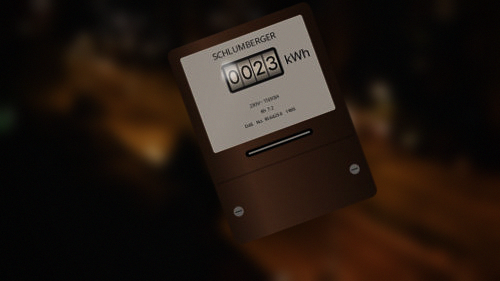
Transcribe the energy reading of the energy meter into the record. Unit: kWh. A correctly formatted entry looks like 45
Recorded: 23
